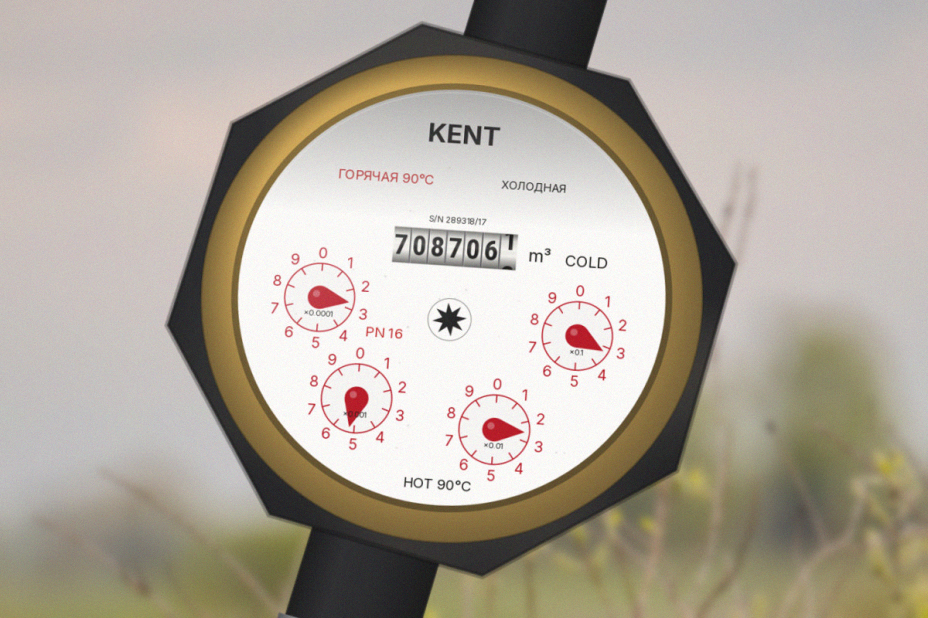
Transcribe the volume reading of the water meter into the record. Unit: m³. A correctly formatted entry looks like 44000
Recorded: 7087061.3252
